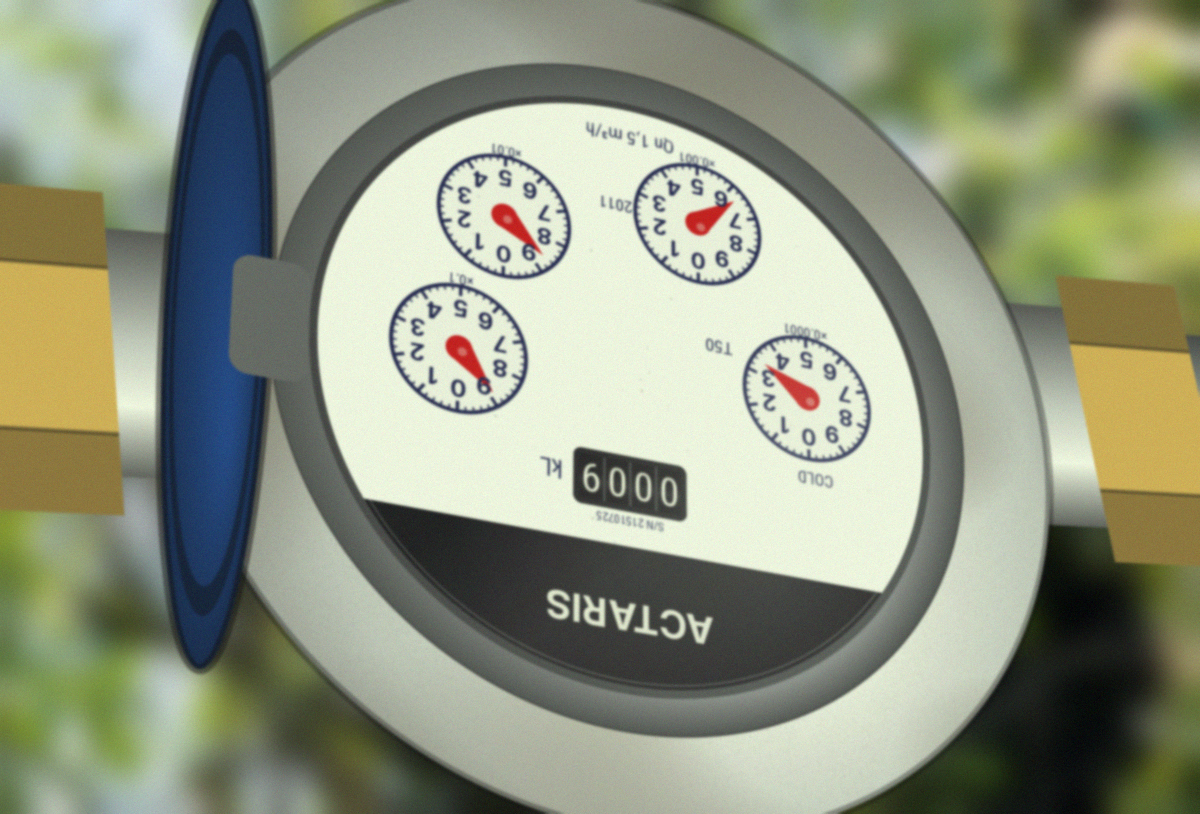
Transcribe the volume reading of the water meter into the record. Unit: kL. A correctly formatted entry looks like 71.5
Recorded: 9.8863
